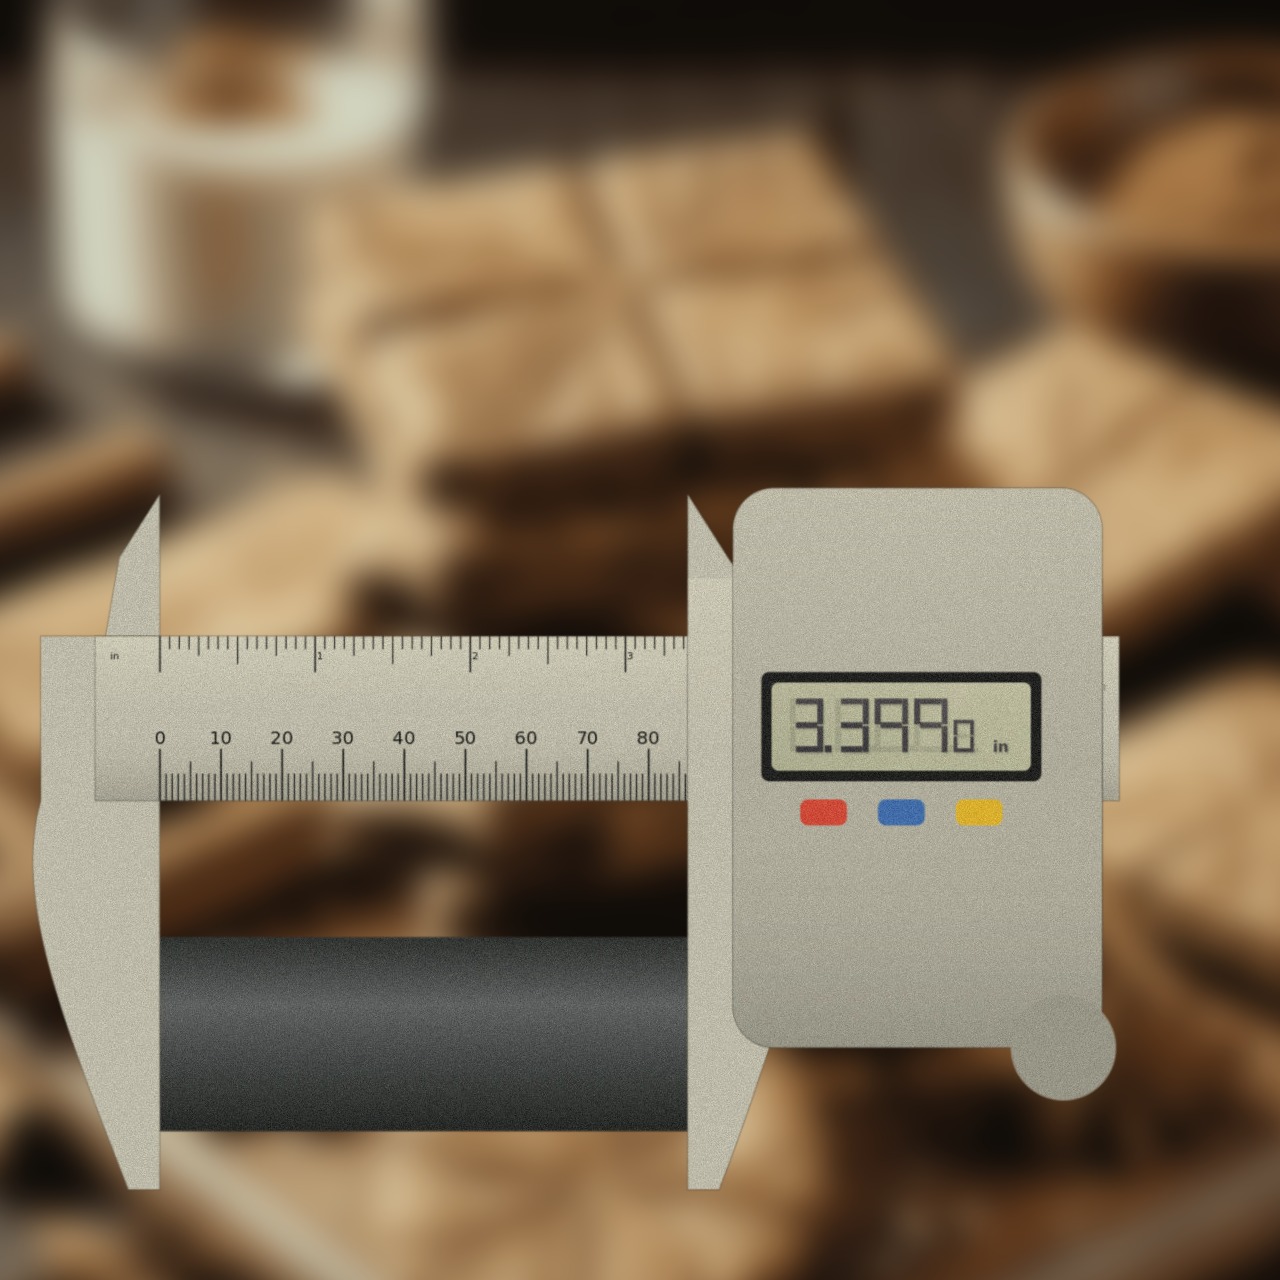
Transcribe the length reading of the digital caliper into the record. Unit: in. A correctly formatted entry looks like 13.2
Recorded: 3.3990
